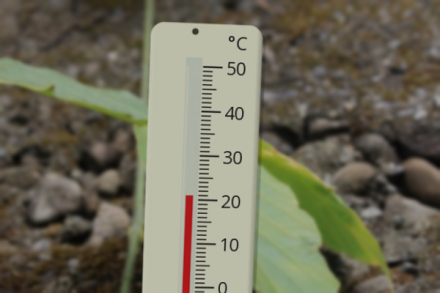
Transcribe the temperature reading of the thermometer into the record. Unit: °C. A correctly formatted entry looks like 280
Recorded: 21
